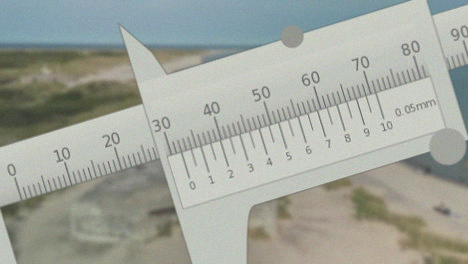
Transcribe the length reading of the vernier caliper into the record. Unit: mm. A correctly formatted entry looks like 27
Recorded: 32.0
